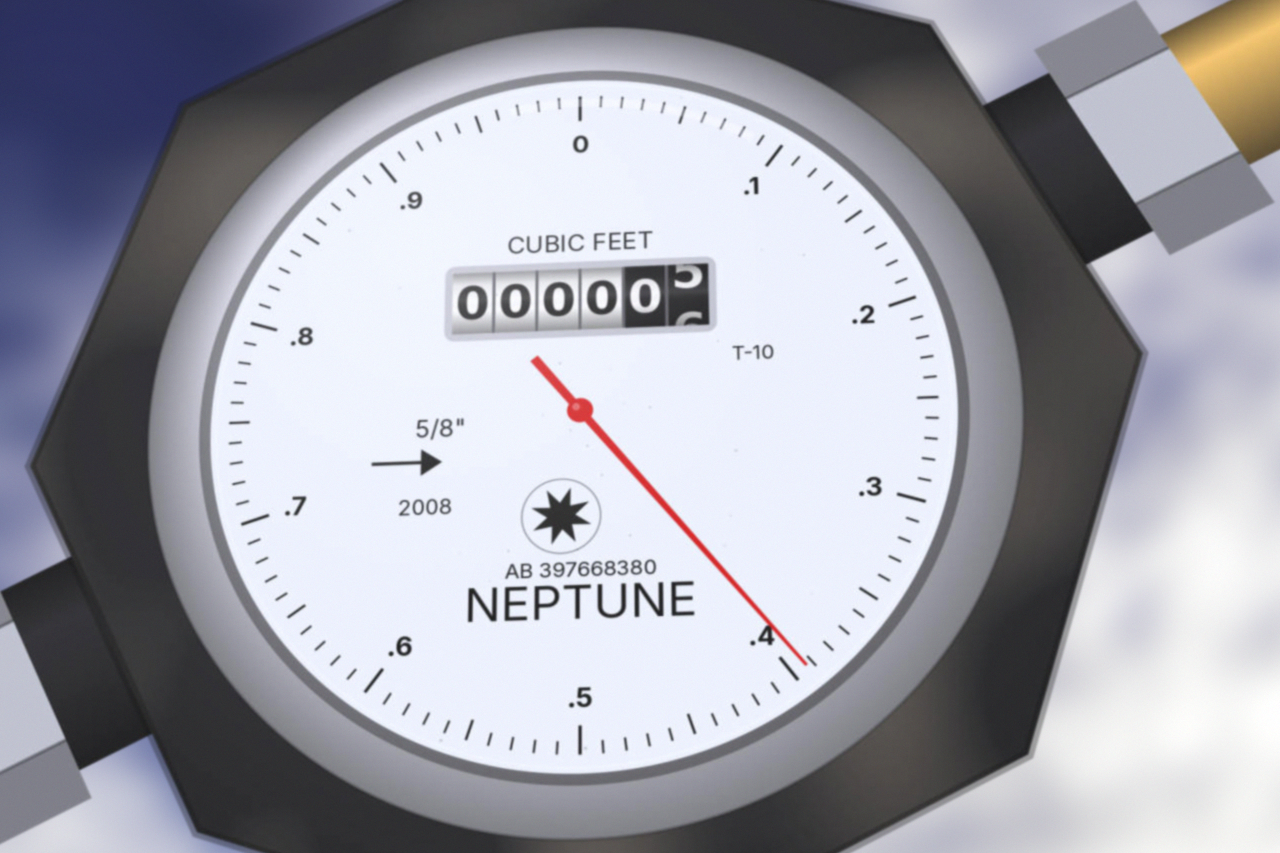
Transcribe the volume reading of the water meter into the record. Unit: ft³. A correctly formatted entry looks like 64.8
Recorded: 5.39
